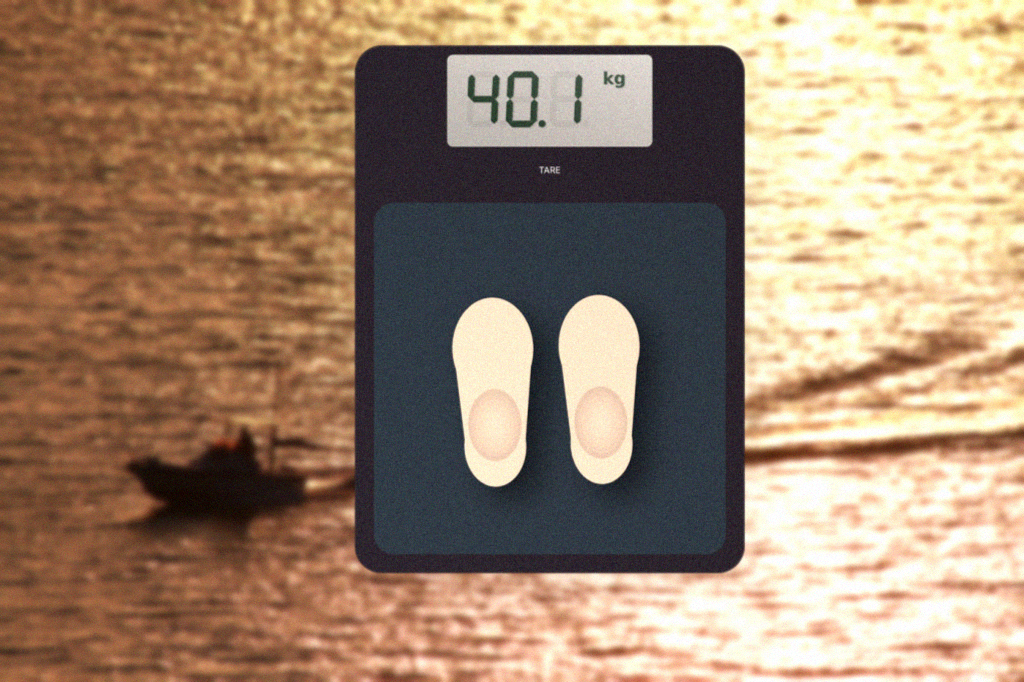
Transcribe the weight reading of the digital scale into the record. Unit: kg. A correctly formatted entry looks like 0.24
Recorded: 40.1
